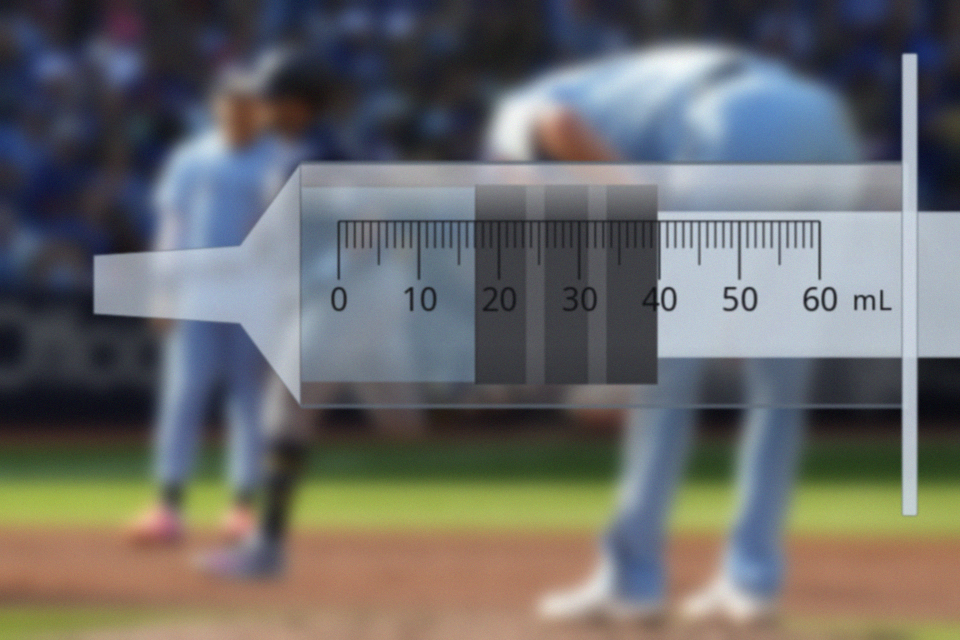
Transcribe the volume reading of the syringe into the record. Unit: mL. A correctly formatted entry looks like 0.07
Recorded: 17
